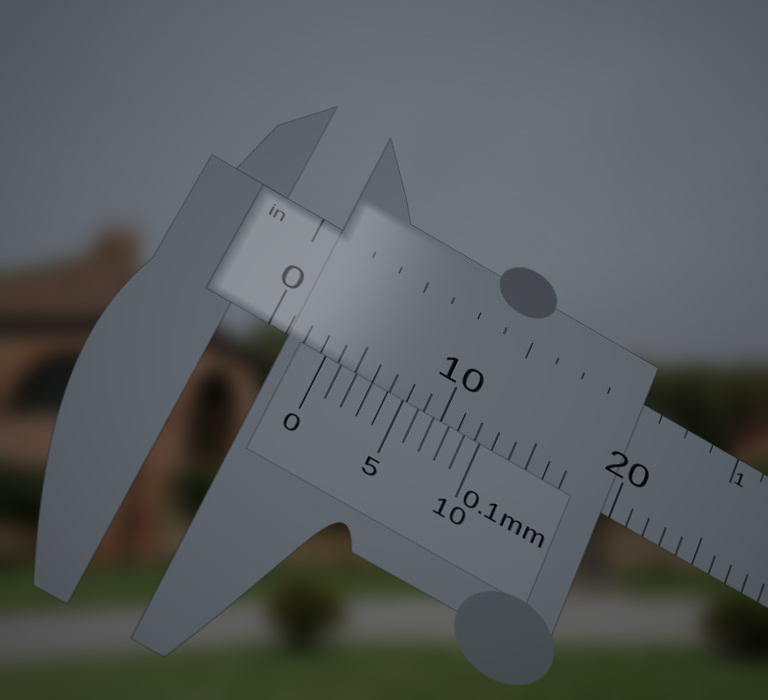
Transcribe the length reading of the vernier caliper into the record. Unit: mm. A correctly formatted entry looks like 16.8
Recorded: 3.3
